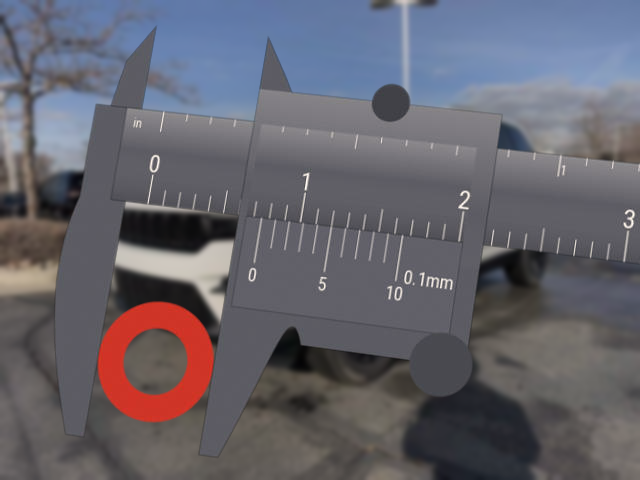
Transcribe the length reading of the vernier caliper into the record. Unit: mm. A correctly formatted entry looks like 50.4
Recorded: 7.5
